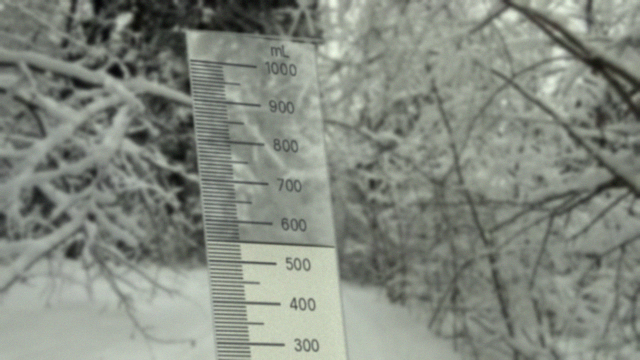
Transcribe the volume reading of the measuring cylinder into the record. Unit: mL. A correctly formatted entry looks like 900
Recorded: 550
